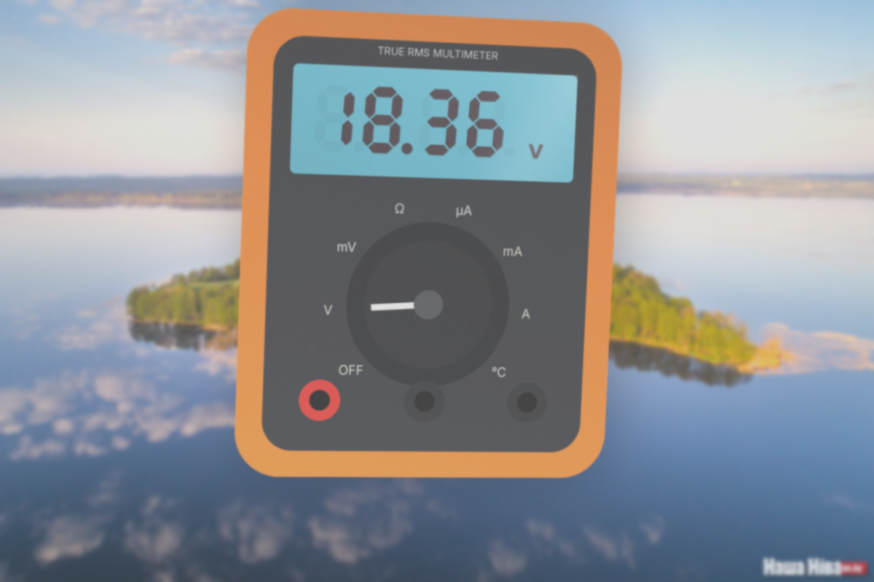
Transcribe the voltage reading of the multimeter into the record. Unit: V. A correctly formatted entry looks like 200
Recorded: 18.36
